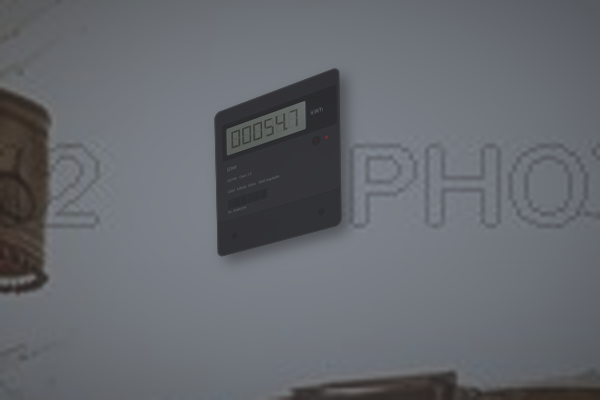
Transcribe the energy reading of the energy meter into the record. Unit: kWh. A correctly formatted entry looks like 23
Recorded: 54.7
